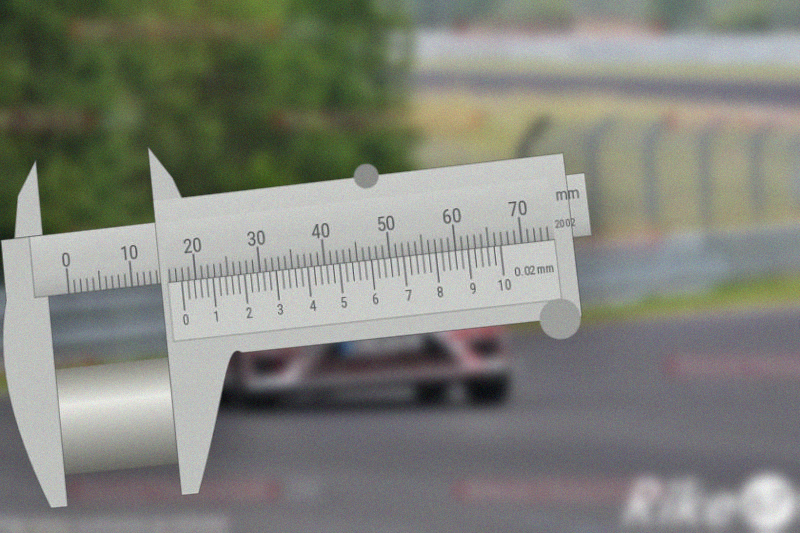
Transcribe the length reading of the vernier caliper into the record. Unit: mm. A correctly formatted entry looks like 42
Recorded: 17.8
